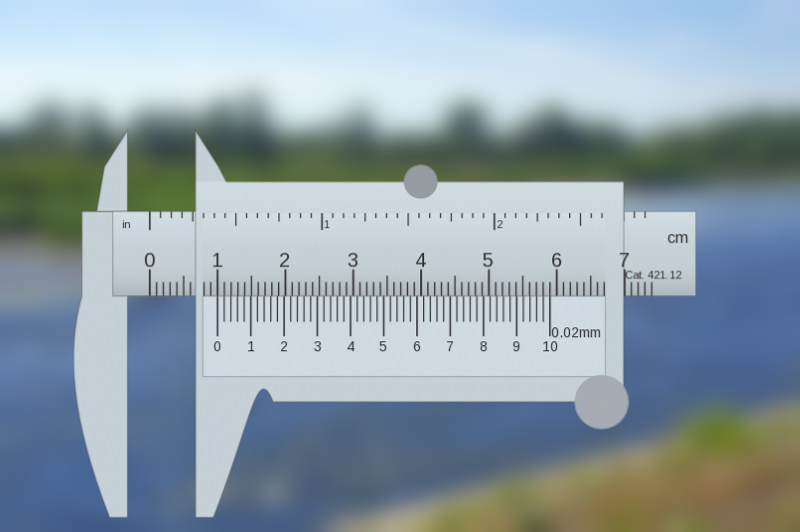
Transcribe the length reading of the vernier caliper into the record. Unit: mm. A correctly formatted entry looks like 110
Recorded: 10.0
